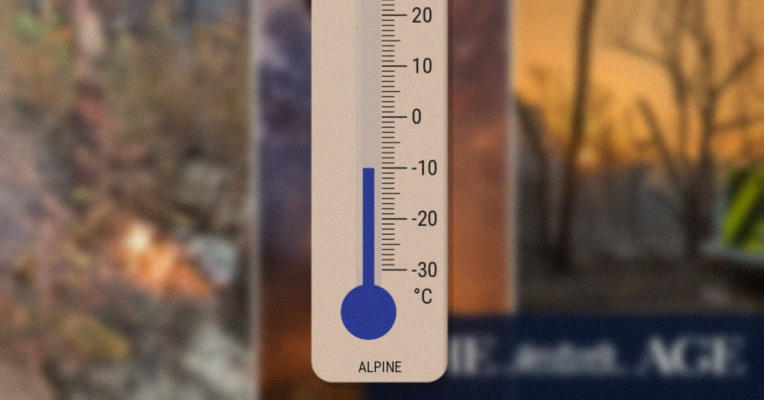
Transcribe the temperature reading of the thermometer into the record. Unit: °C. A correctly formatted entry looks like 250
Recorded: -10
